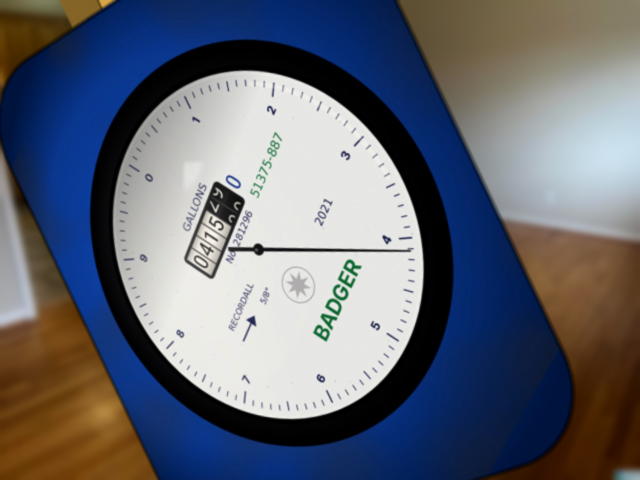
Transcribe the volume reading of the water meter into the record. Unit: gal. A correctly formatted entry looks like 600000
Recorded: 415294.1
